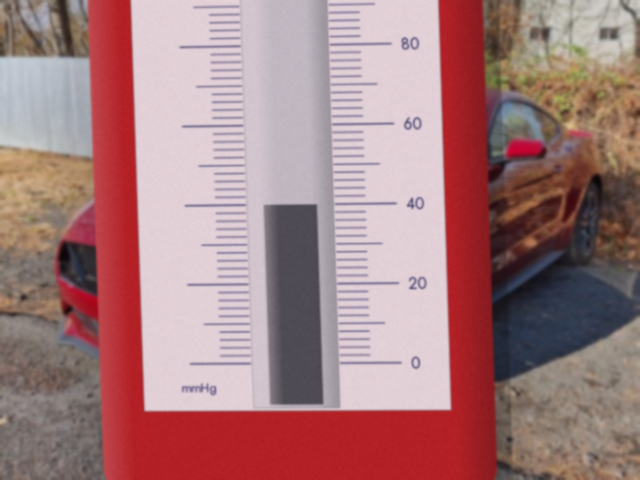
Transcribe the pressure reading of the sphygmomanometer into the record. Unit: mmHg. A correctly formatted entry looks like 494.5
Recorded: 40
